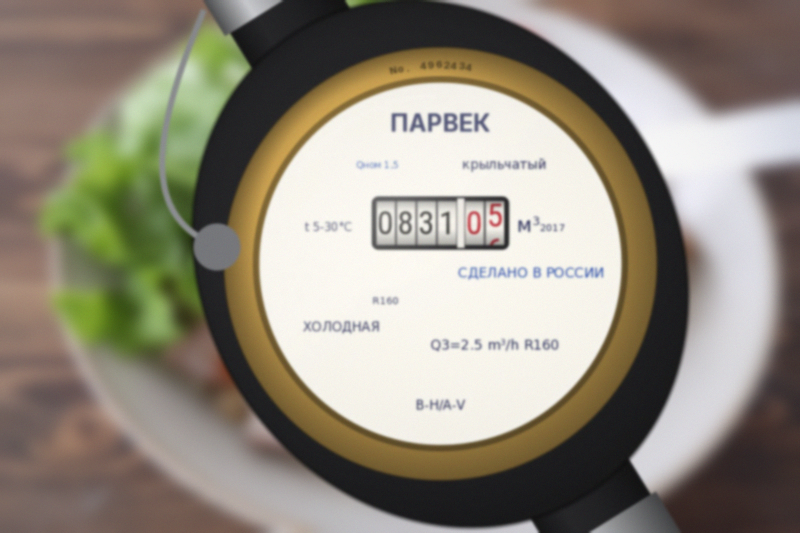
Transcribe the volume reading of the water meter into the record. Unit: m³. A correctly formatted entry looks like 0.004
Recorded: 831.05
